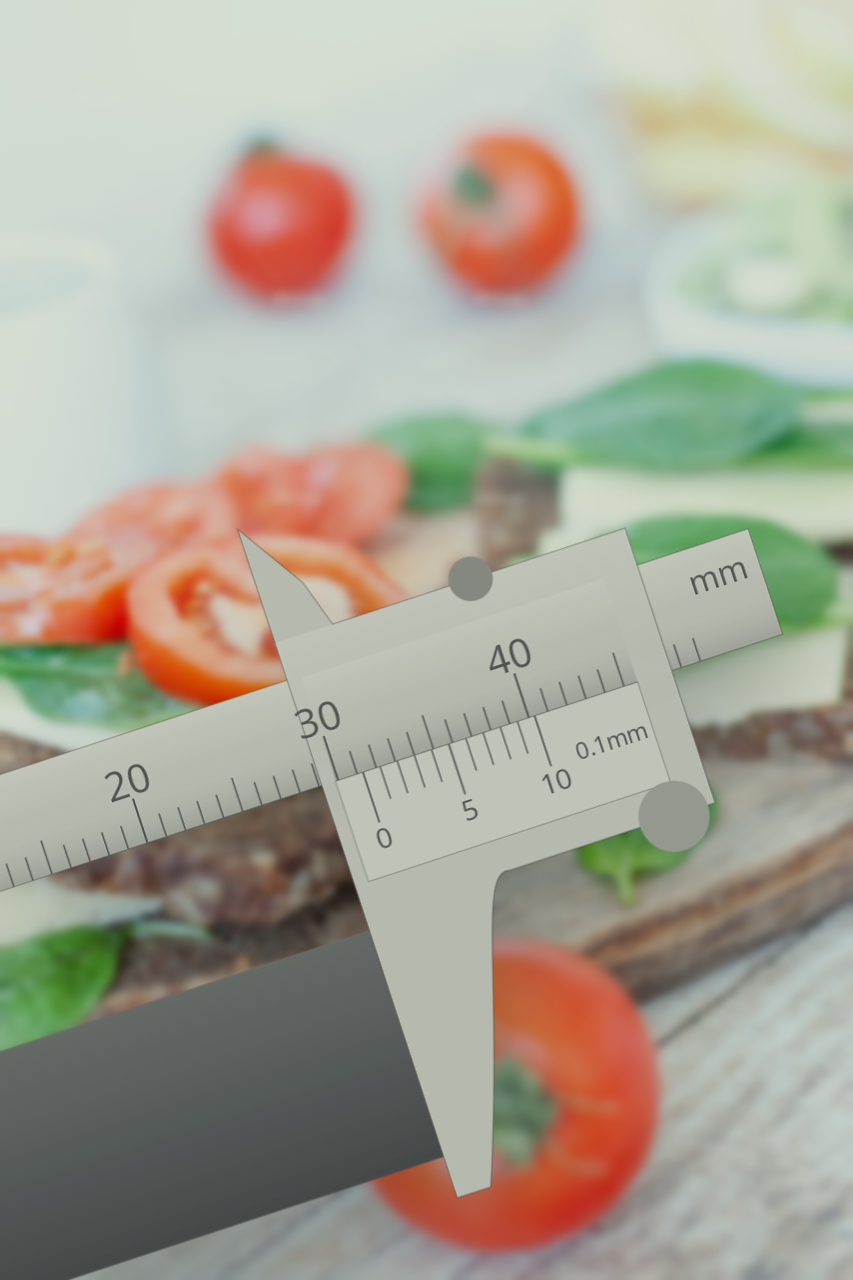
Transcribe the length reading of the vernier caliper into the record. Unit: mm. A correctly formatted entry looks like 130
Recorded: 31.3
